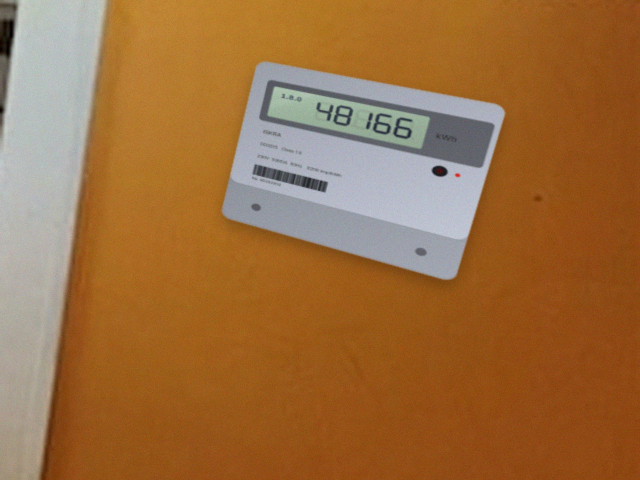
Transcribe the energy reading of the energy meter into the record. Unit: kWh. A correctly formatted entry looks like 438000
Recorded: 48166
